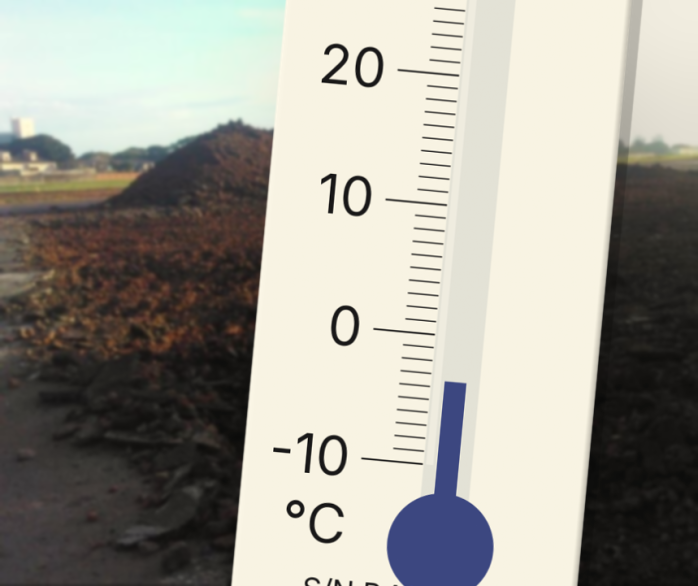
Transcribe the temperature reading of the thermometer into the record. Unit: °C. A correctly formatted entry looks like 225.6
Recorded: -3.5
